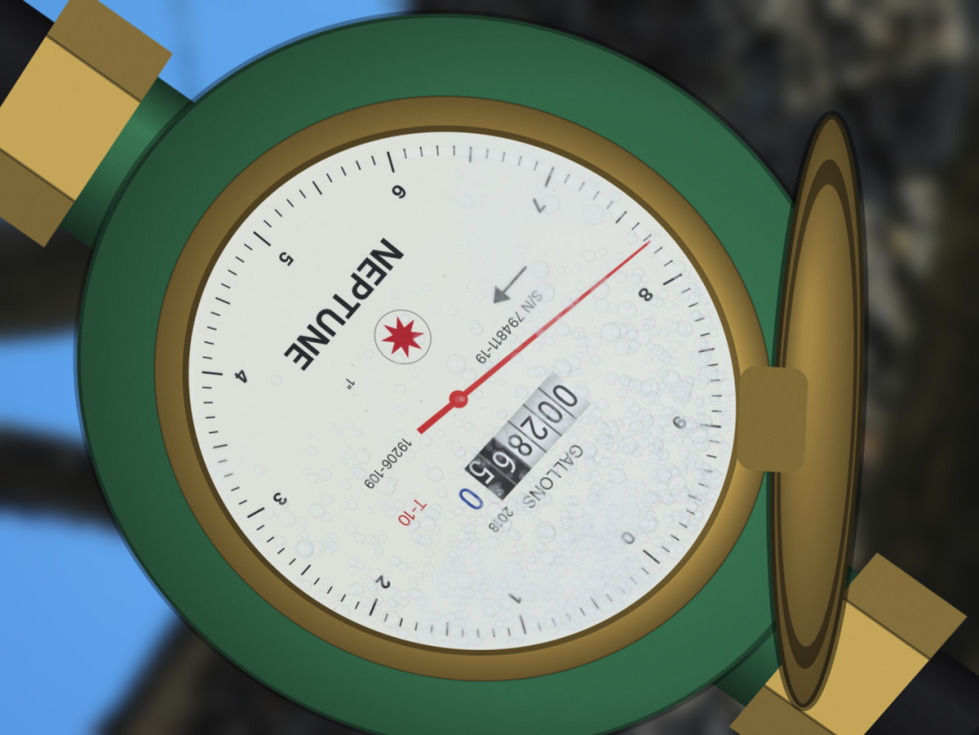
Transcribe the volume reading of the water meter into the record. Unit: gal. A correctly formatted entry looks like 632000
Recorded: 28647.7
